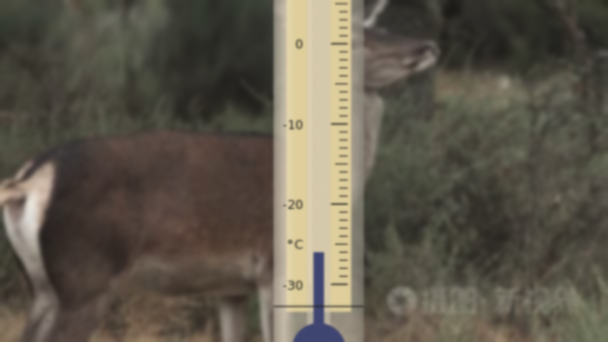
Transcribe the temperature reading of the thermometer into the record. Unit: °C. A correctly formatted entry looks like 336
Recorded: -26
